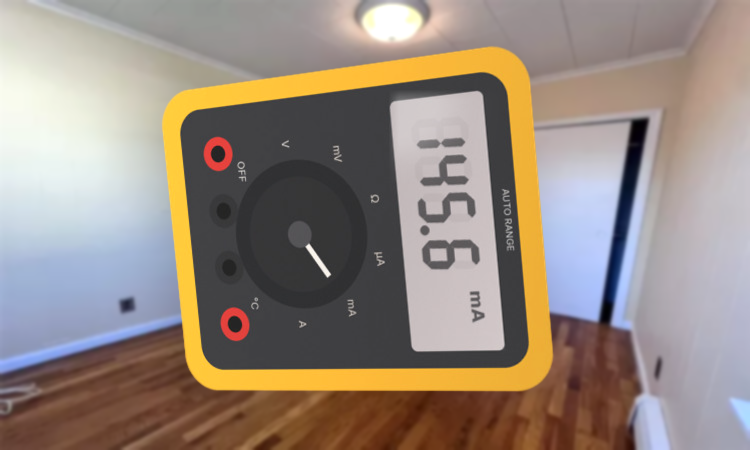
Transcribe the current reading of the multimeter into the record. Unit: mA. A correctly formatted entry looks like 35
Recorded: 145.6
